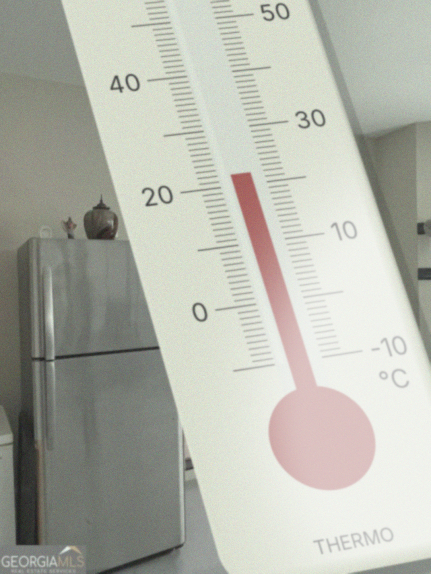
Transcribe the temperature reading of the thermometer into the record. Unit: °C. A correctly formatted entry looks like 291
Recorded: 22
